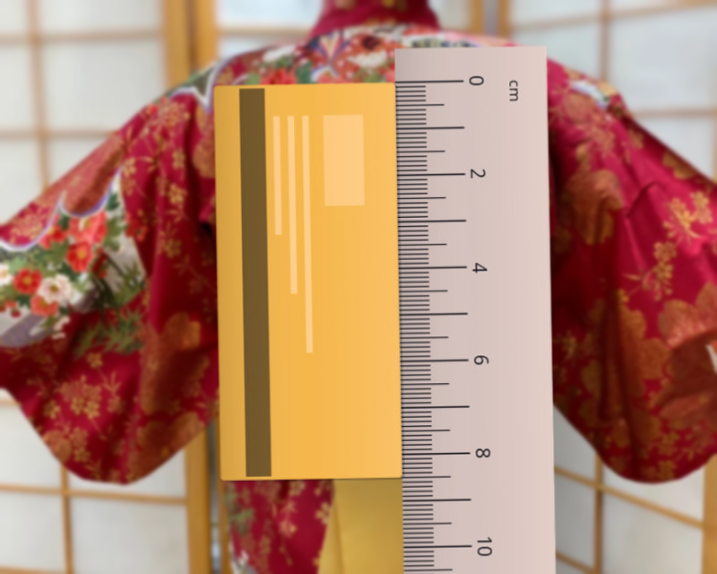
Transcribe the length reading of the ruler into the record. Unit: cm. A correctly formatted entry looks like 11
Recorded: 8.5
